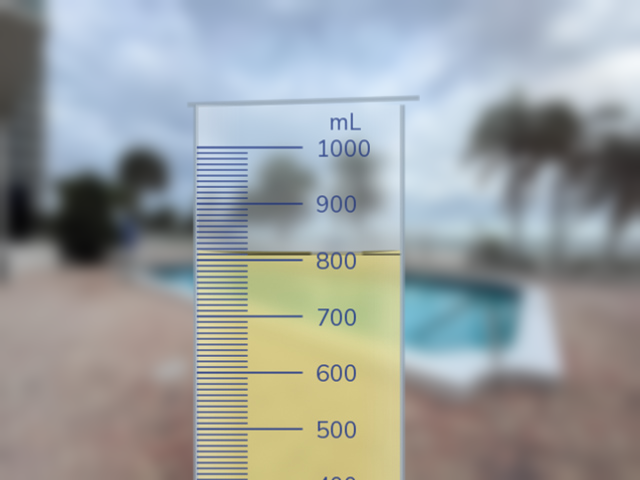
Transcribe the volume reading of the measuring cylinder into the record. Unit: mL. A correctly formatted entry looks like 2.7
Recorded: 810
